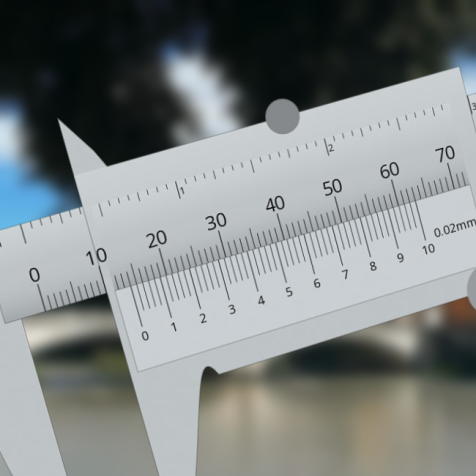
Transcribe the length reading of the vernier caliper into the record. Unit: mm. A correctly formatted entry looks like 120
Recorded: 14.0
